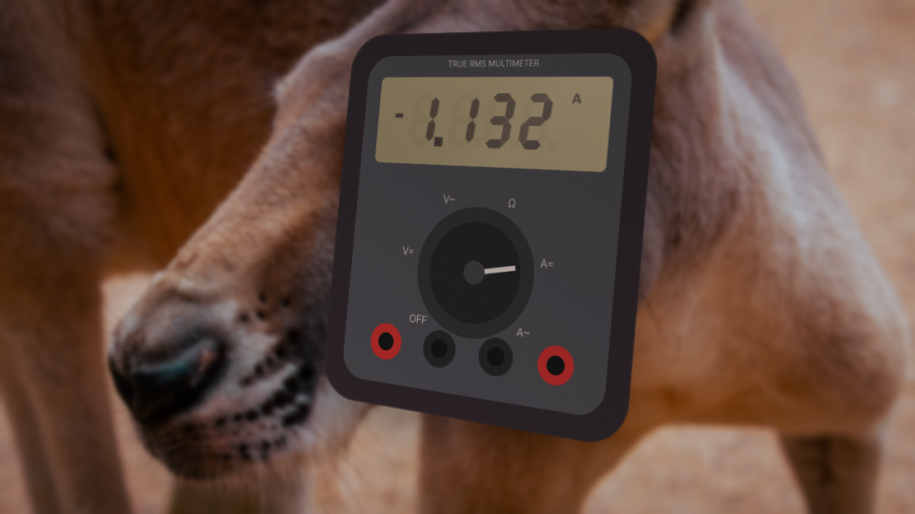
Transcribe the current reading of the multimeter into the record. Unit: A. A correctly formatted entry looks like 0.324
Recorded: -1.132
